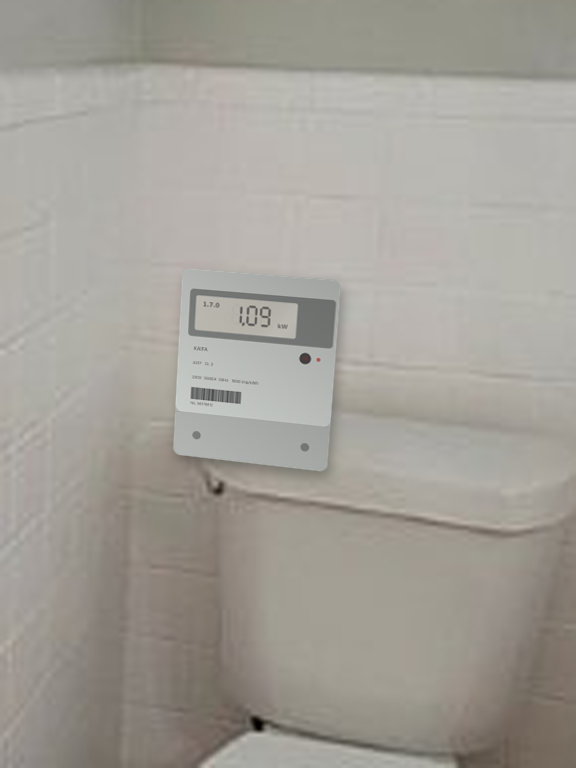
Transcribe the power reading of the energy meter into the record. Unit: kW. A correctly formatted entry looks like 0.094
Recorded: 1.09
